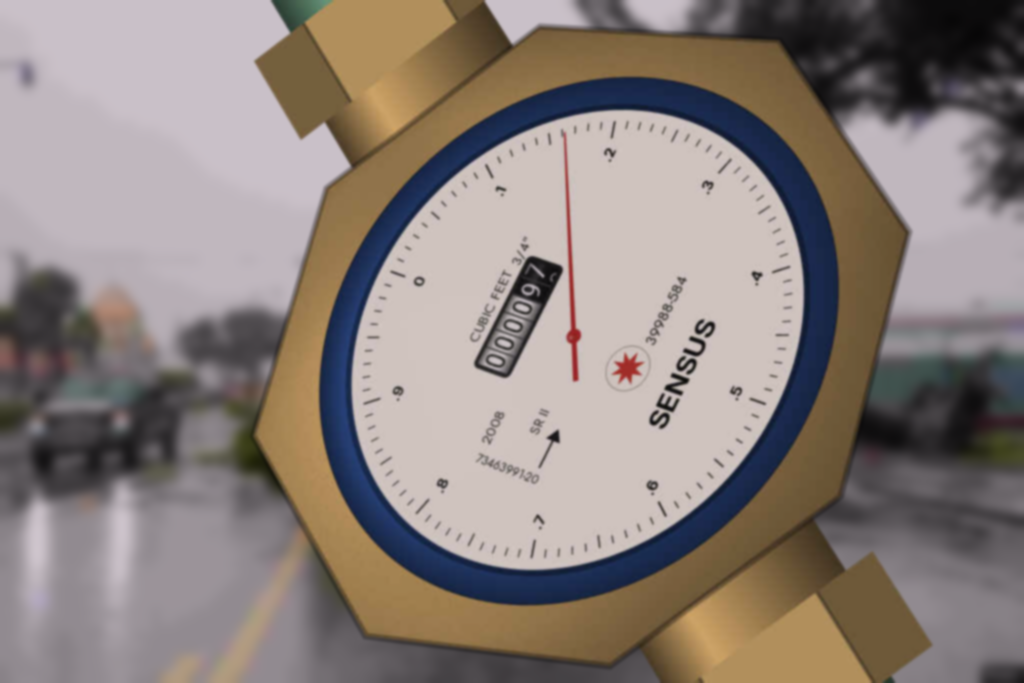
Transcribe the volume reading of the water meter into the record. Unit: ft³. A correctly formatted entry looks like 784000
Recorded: 97.16
